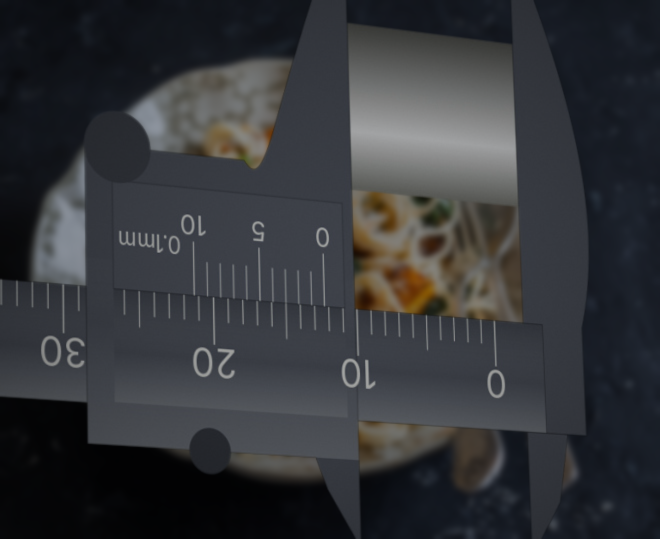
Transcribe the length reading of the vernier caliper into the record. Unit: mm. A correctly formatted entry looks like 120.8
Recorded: 12.3
